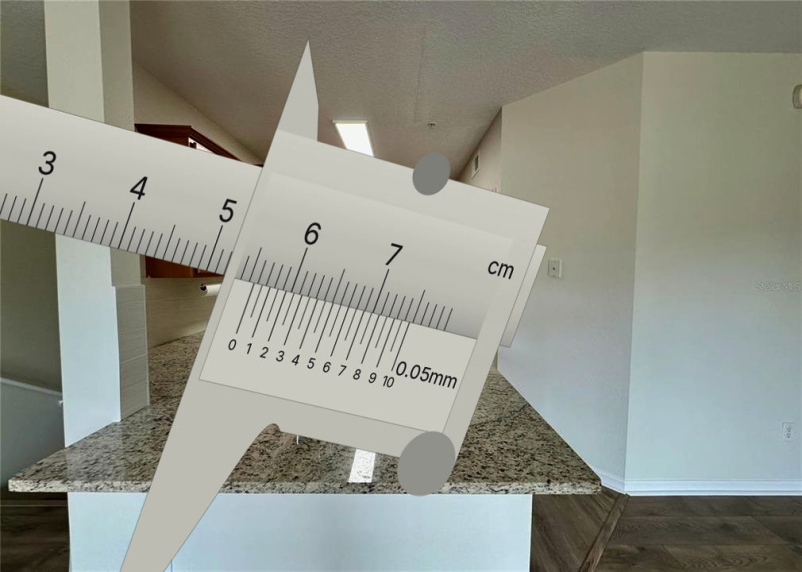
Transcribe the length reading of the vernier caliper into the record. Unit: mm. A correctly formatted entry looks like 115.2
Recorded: 55.6
